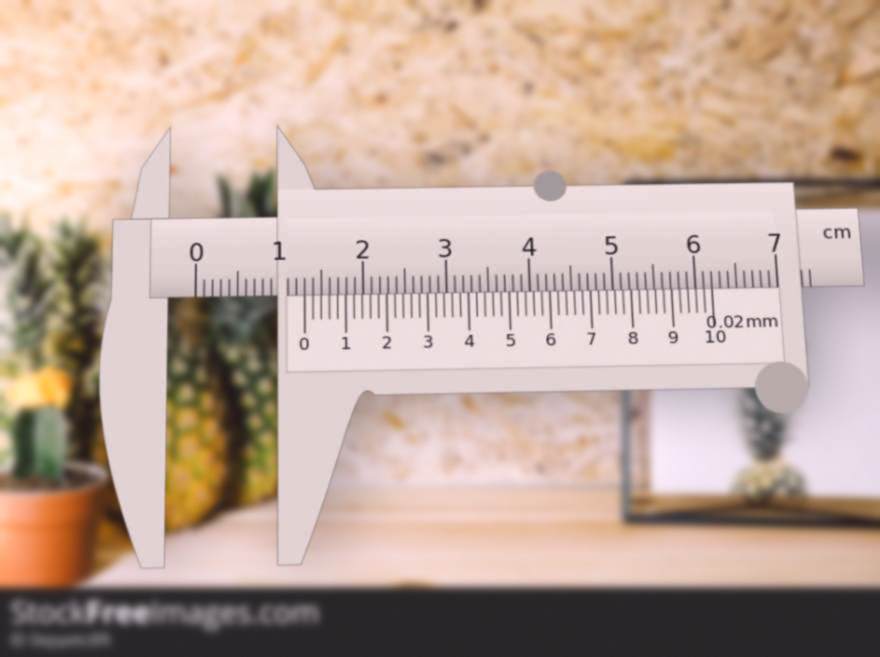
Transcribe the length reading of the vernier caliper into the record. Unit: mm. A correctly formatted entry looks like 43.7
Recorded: 13.0
